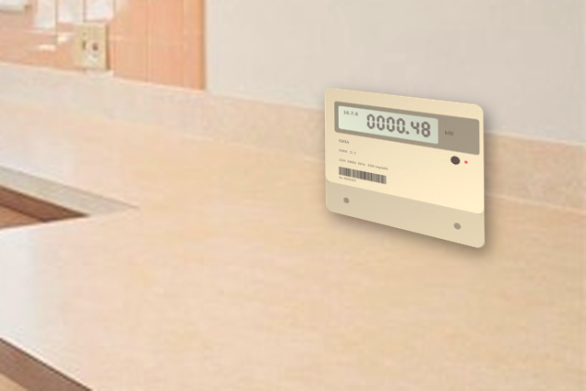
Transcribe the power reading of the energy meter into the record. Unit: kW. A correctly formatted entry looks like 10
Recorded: 0.48
